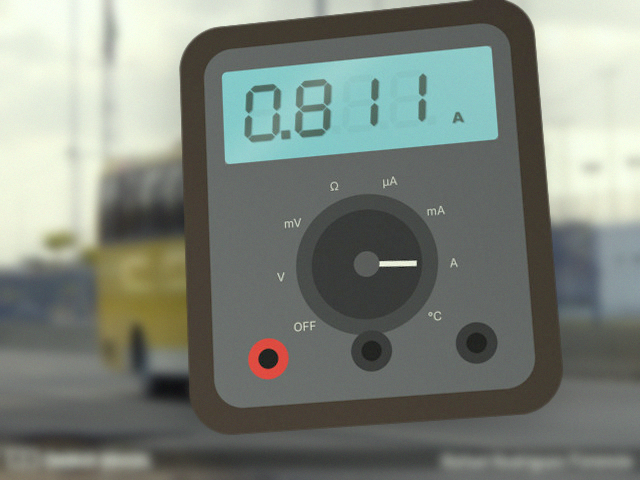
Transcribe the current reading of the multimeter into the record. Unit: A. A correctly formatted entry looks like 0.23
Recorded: 0.811
